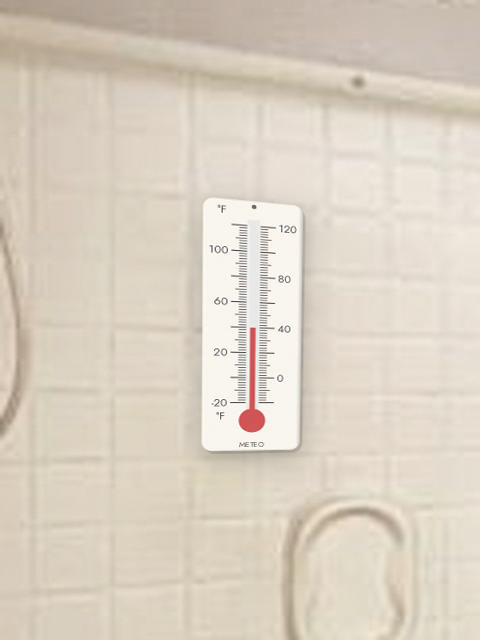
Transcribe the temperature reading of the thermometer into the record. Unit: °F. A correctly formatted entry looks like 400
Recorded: 40
